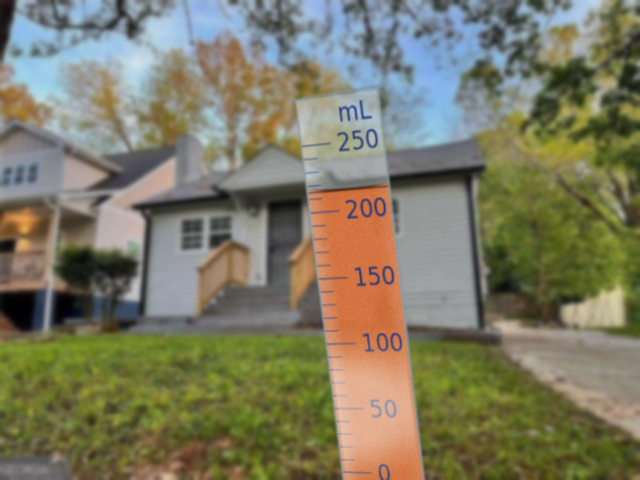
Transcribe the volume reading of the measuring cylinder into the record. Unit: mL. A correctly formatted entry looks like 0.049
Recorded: 215
